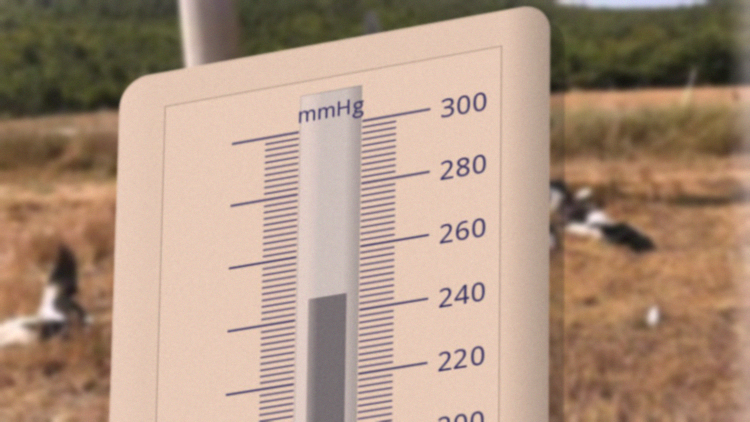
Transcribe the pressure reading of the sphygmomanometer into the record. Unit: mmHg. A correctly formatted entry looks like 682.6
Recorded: 246
